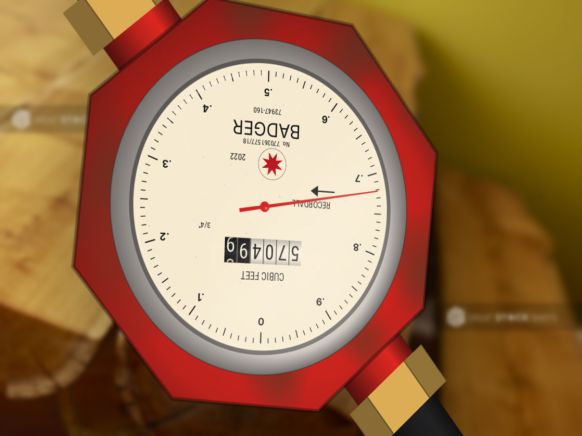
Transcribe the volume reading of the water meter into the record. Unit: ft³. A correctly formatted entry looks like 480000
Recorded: 570498.72
